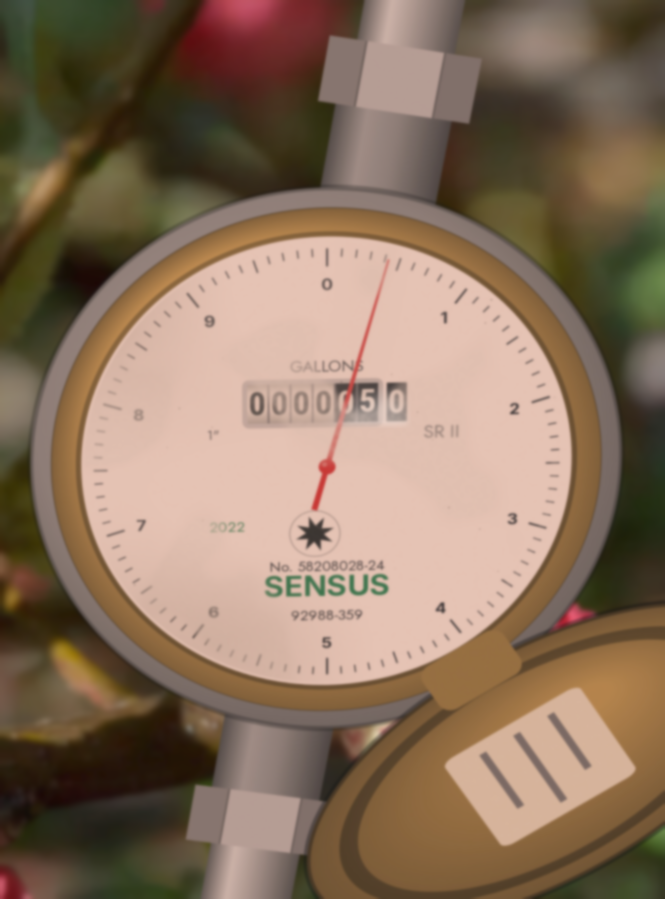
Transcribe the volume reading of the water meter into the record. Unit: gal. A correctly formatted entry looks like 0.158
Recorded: 50.4
